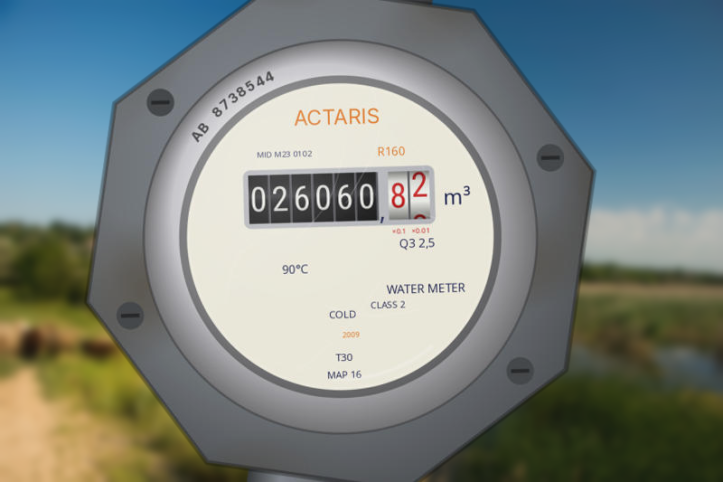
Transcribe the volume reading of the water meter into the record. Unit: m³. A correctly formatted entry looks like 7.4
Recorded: 26060.82
